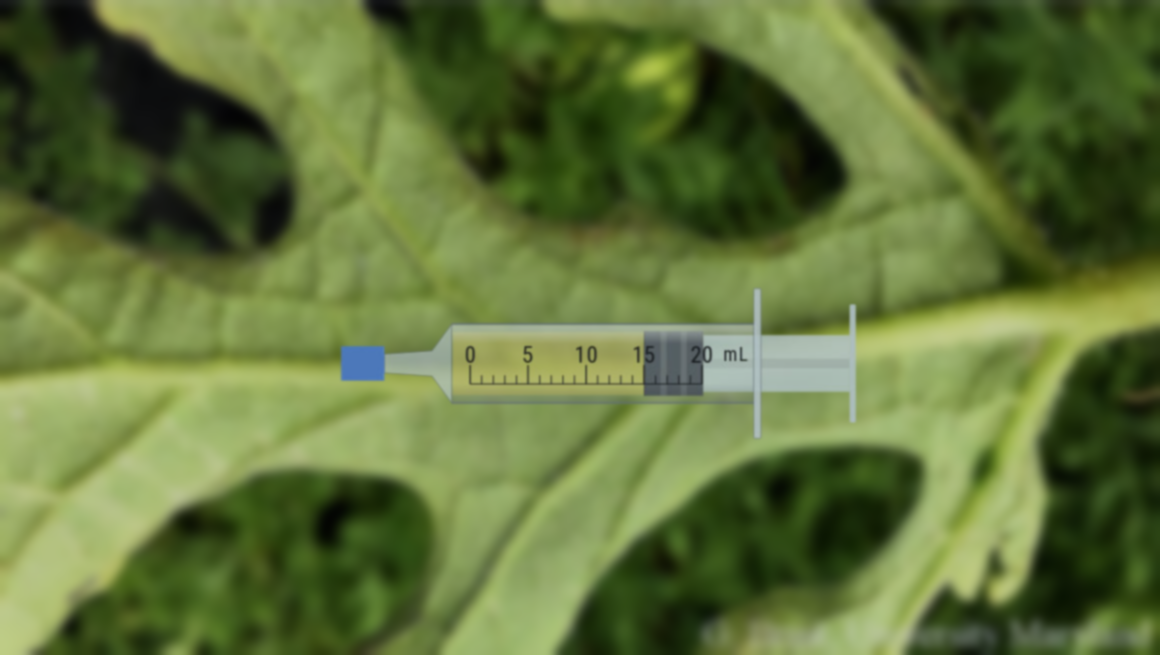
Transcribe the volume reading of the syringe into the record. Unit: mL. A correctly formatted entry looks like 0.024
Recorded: 15
